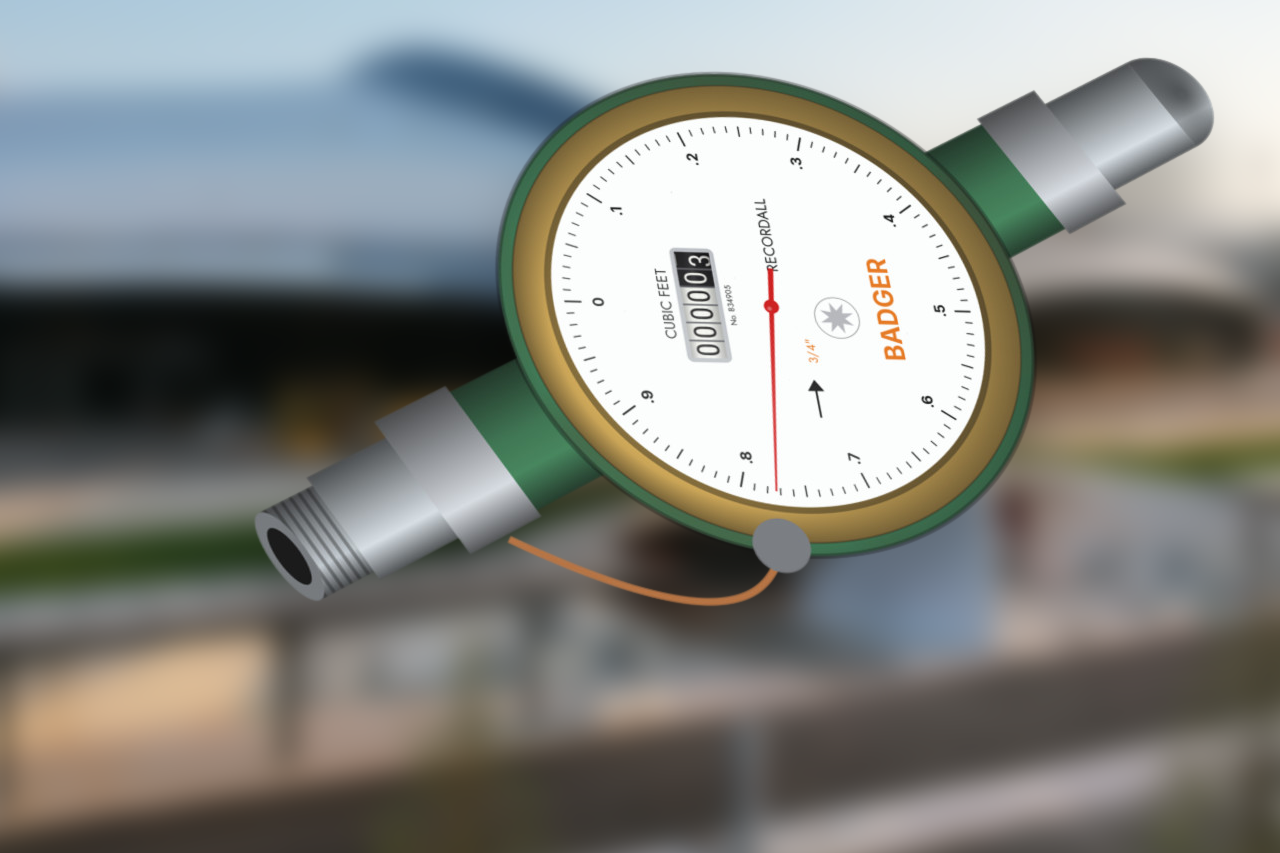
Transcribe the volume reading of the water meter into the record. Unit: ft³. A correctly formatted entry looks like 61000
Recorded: 2.77
